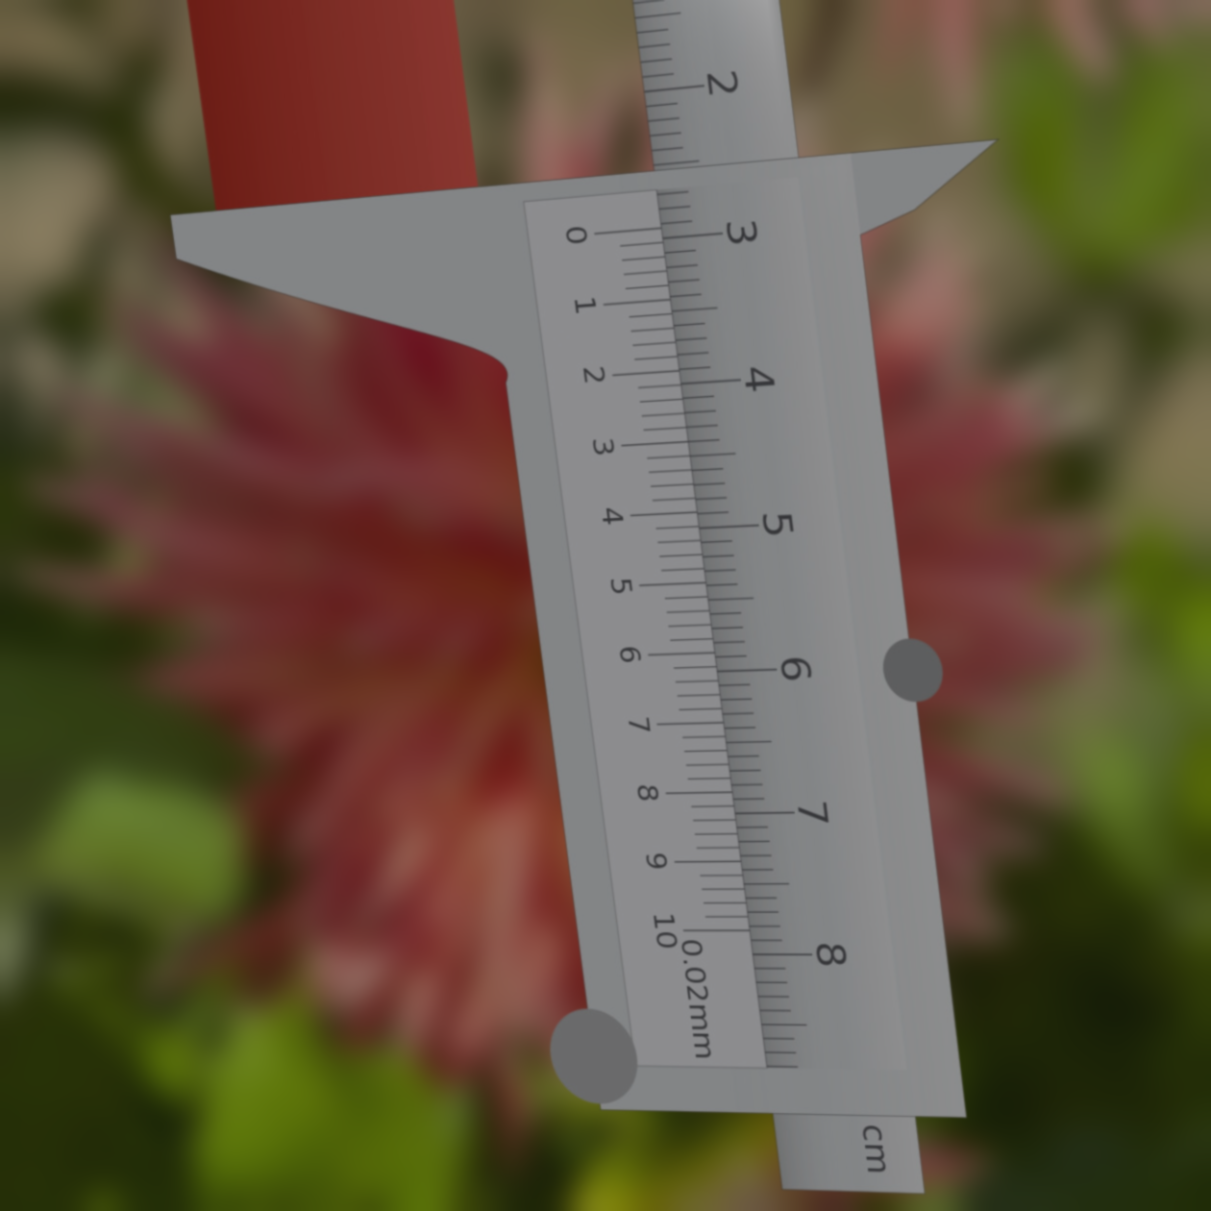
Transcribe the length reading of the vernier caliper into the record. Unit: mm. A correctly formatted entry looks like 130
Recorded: 29.3
